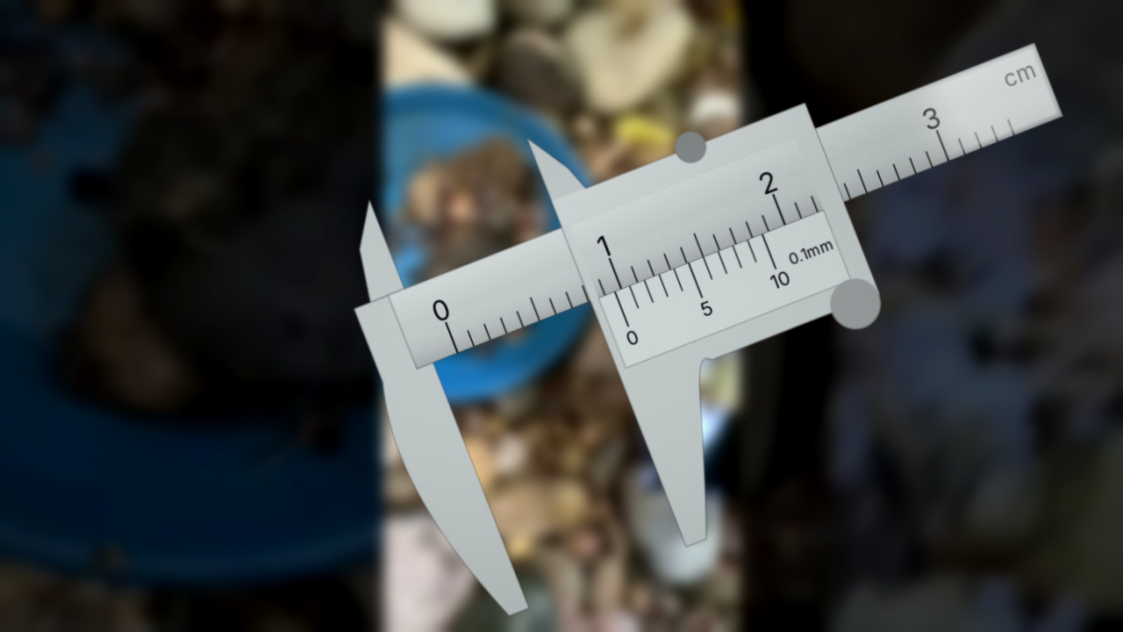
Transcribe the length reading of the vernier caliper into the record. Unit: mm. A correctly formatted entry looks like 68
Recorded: 9.6
